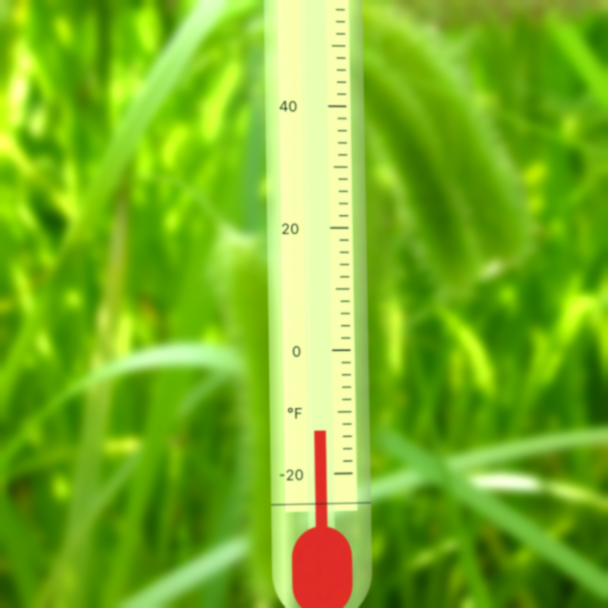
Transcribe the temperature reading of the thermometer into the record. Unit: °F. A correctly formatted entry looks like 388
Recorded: -13
